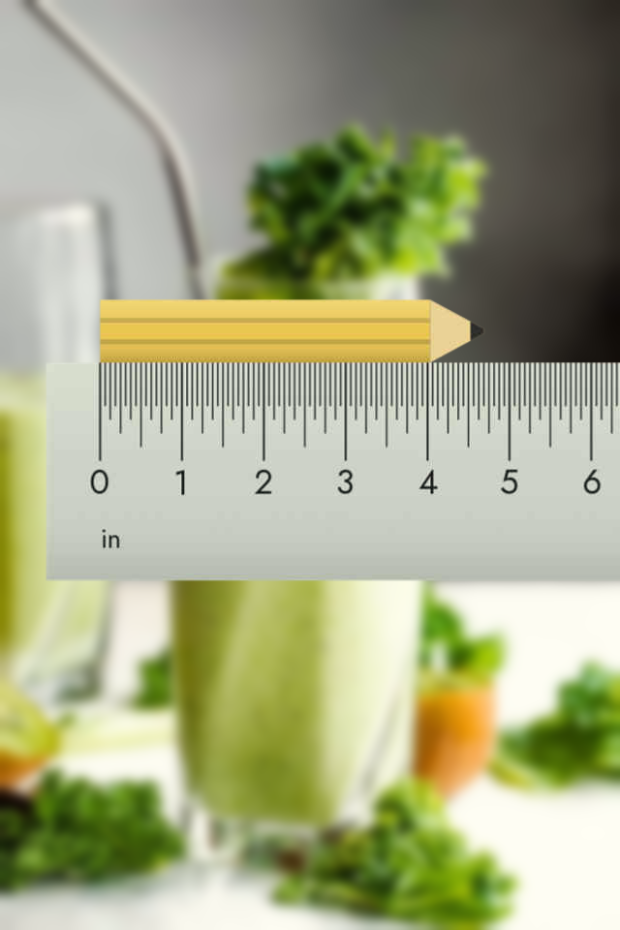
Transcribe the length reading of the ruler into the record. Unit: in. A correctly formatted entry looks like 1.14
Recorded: 4.6875
